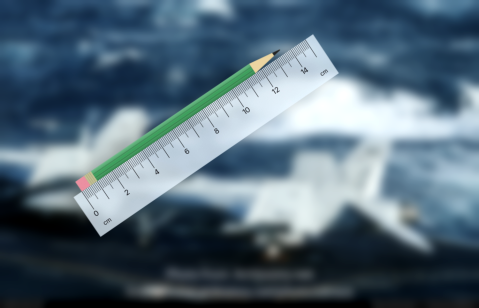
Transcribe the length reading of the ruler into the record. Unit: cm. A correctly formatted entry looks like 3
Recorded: 13.5
